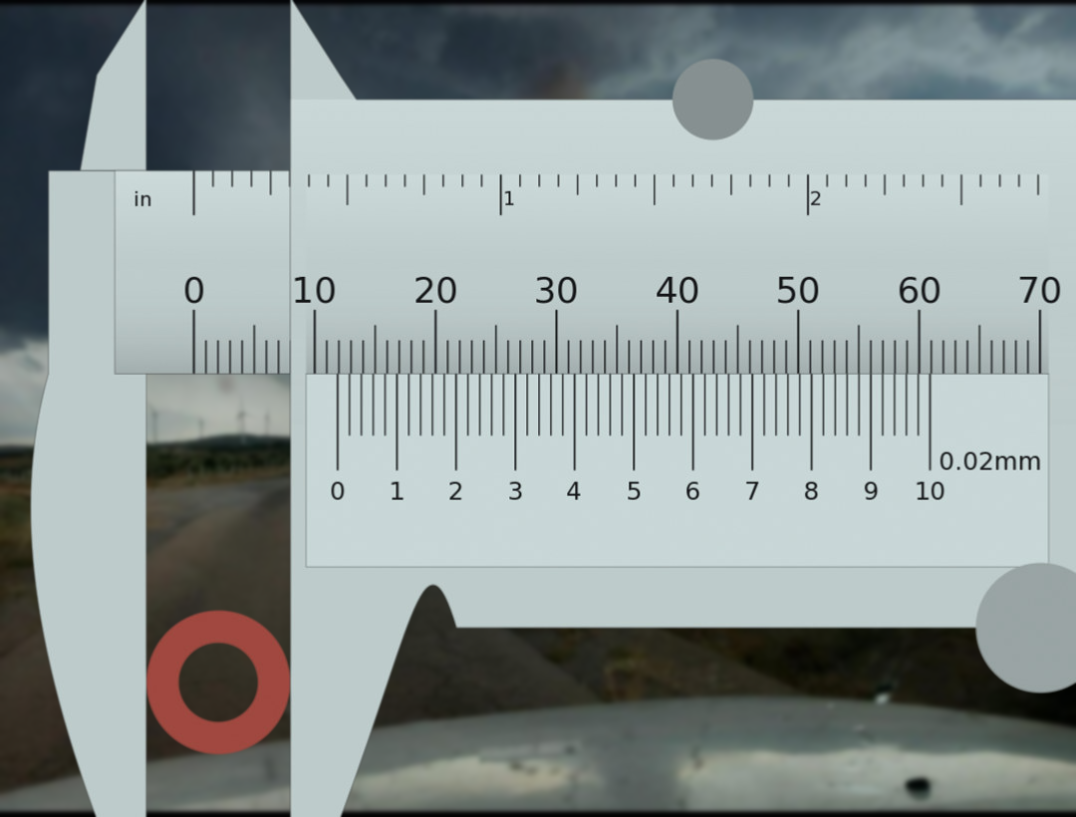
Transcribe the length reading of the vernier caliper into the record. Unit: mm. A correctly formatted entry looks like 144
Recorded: 11.9
